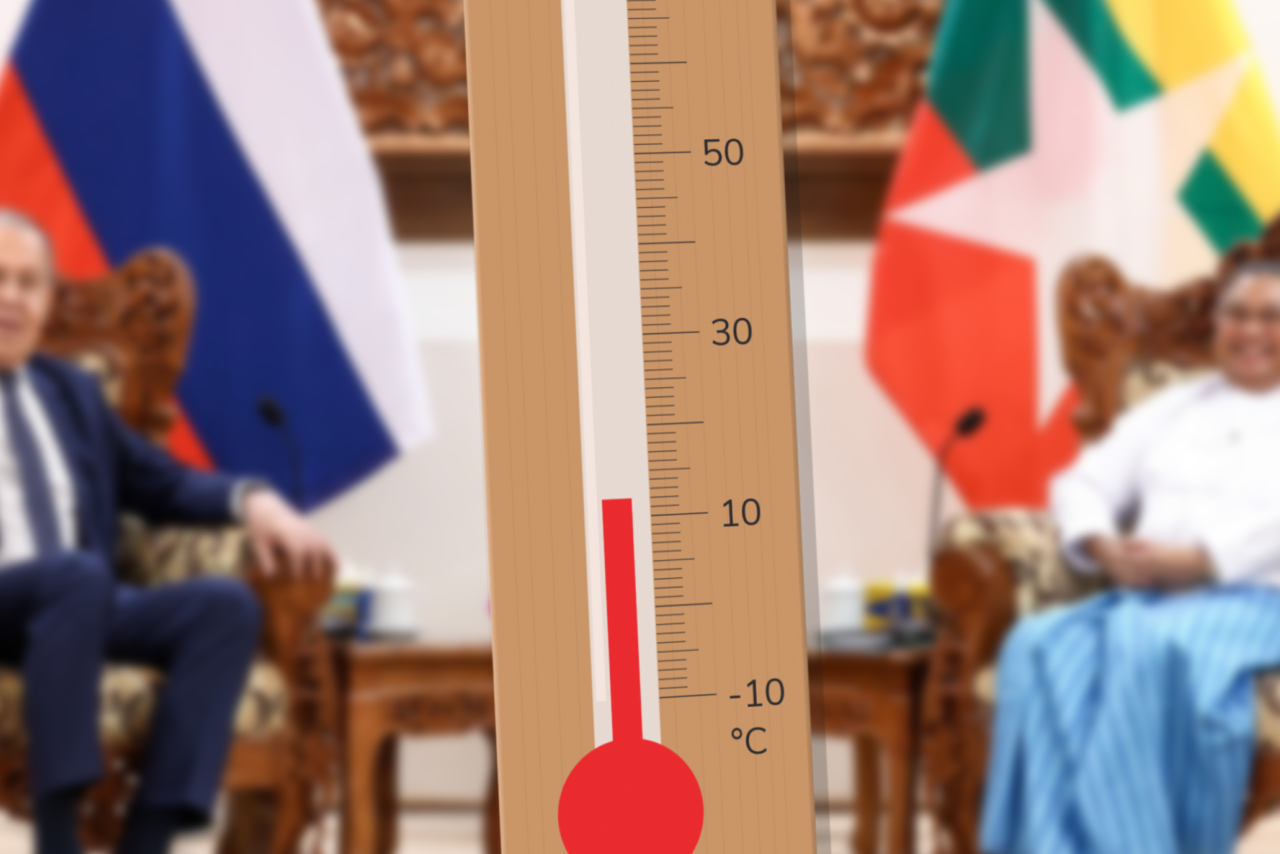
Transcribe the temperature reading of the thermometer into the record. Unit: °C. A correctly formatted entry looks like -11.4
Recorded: 12
